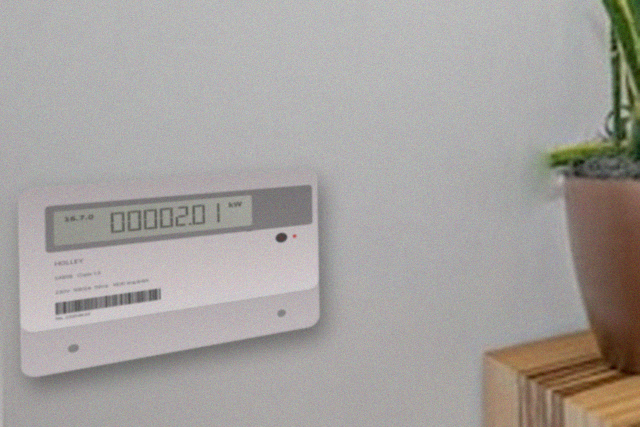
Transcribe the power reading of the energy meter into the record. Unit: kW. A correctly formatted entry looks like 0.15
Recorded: 2.01
